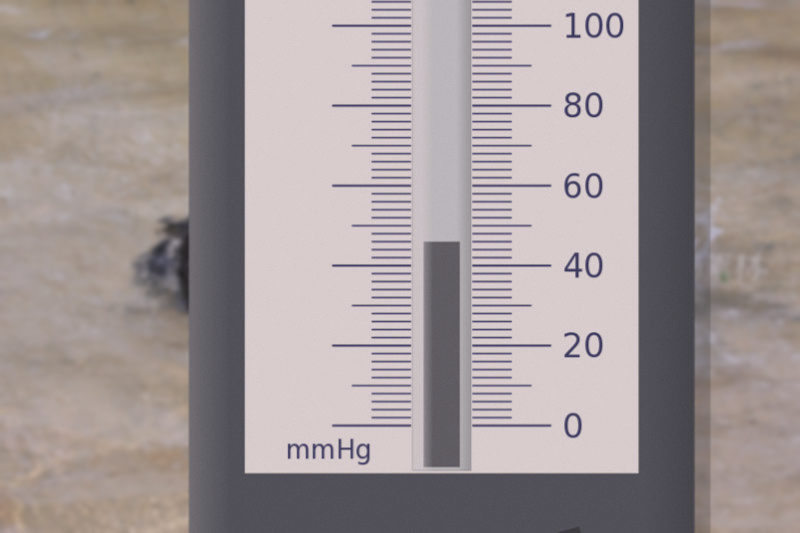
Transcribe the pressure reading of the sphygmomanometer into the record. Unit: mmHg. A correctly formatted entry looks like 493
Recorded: 46
